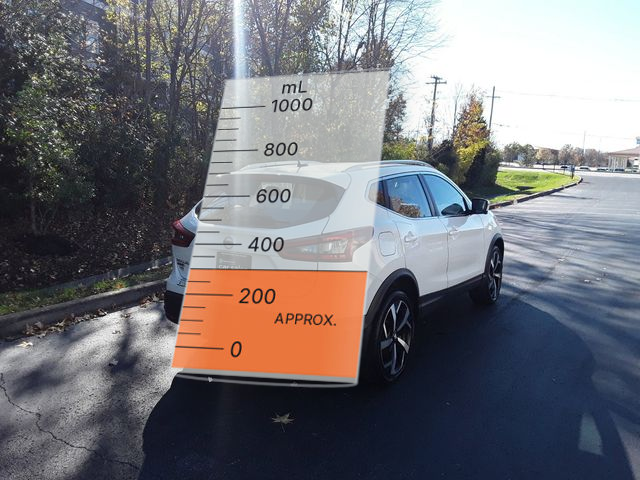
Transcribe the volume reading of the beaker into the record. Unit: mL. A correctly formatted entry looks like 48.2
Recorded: 300
